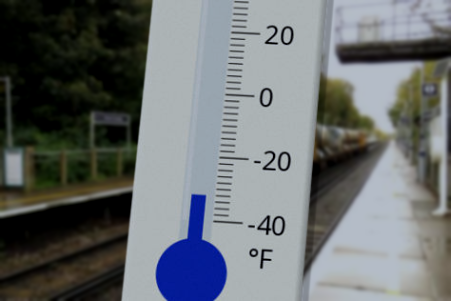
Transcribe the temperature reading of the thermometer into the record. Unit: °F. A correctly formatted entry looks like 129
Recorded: -32
